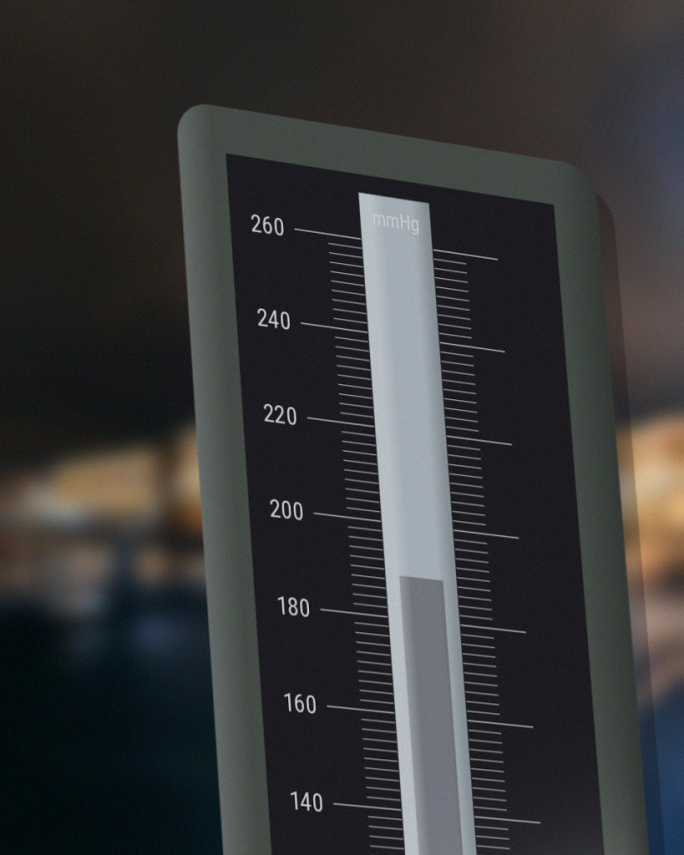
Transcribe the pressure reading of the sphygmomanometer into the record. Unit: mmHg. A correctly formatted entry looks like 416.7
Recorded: 189
